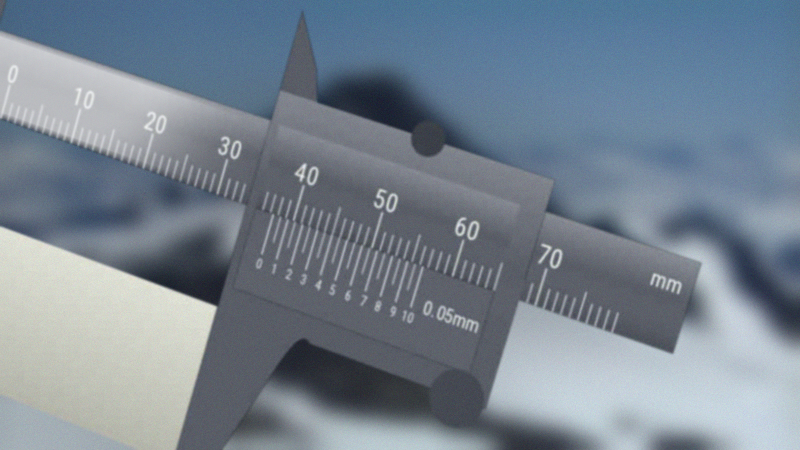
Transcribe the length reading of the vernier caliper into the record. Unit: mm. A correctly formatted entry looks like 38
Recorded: 37.4
